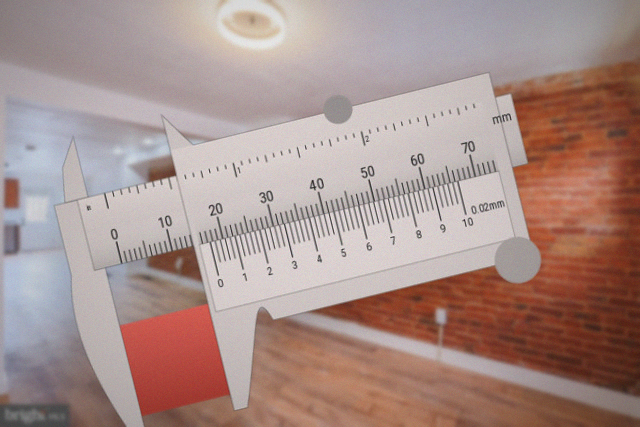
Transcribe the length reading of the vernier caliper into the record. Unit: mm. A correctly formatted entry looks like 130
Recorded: 17.5
